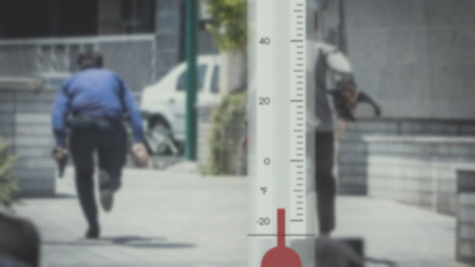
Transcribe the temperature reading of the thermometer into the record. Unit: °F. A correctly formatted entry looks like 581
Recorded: -16
